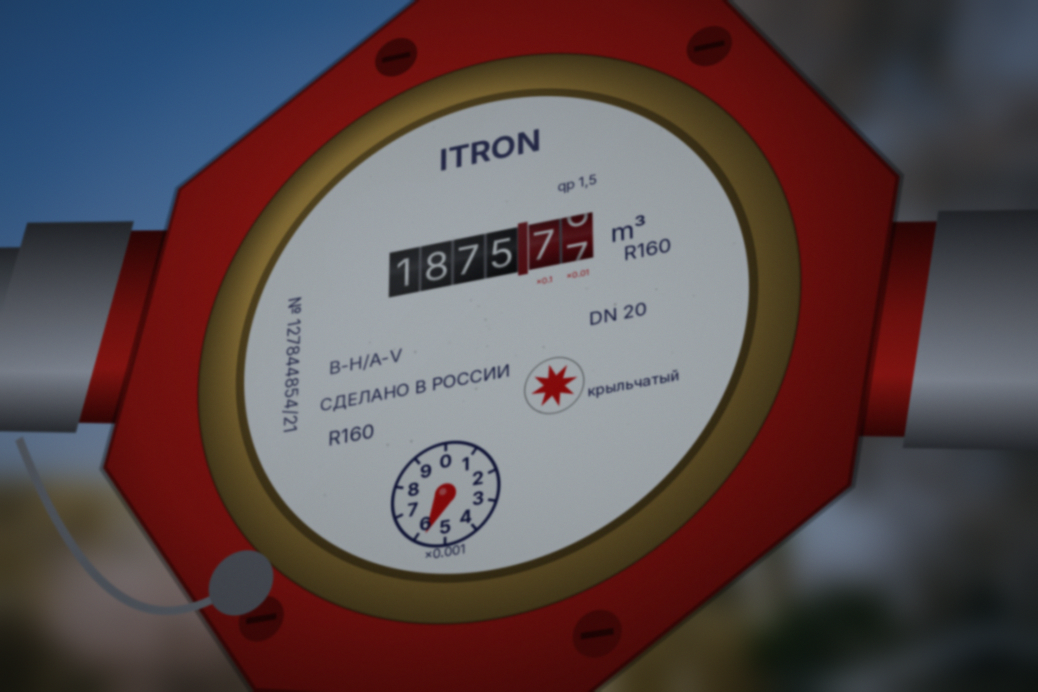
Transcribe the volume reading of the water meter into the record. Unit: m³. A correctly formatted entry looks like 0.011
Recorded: 1875.765
